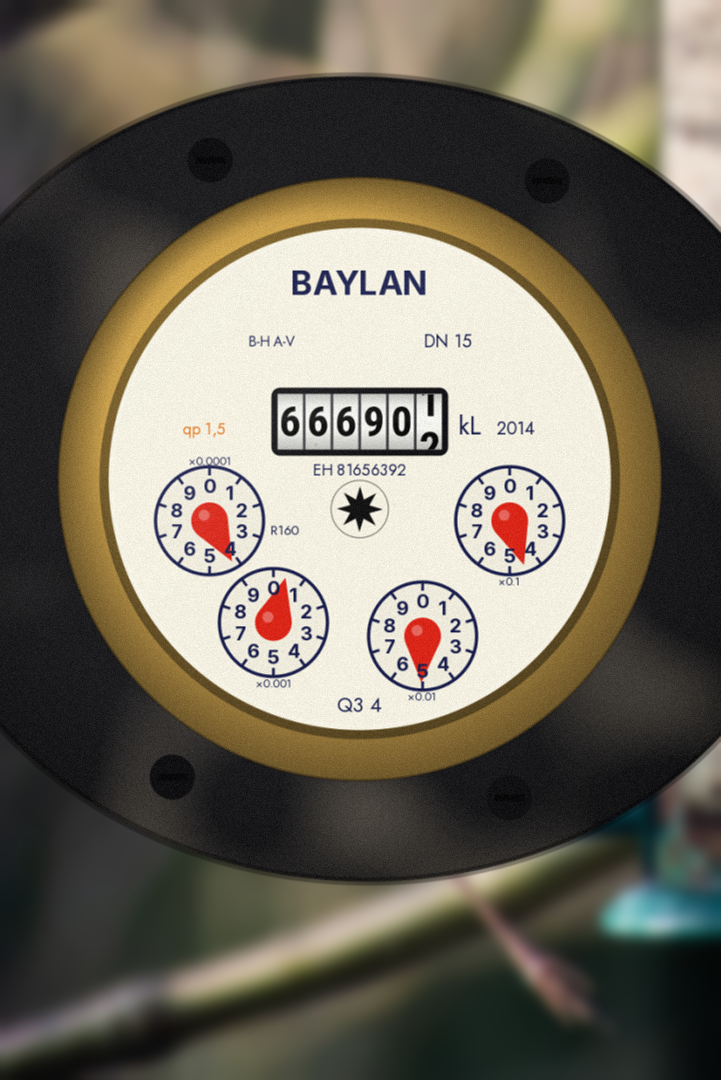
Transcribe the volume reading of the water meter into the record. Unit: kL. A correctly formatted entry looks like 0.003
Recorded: 666901.4504
